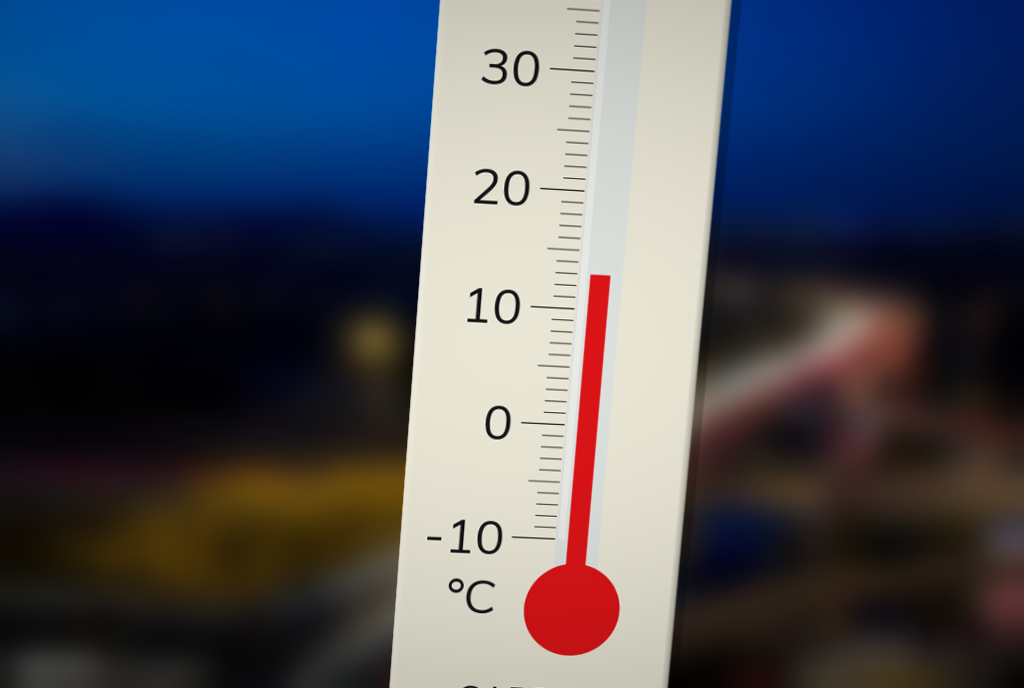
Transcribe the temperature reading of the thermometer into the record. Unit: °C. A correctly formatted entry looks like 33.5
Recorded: 13
